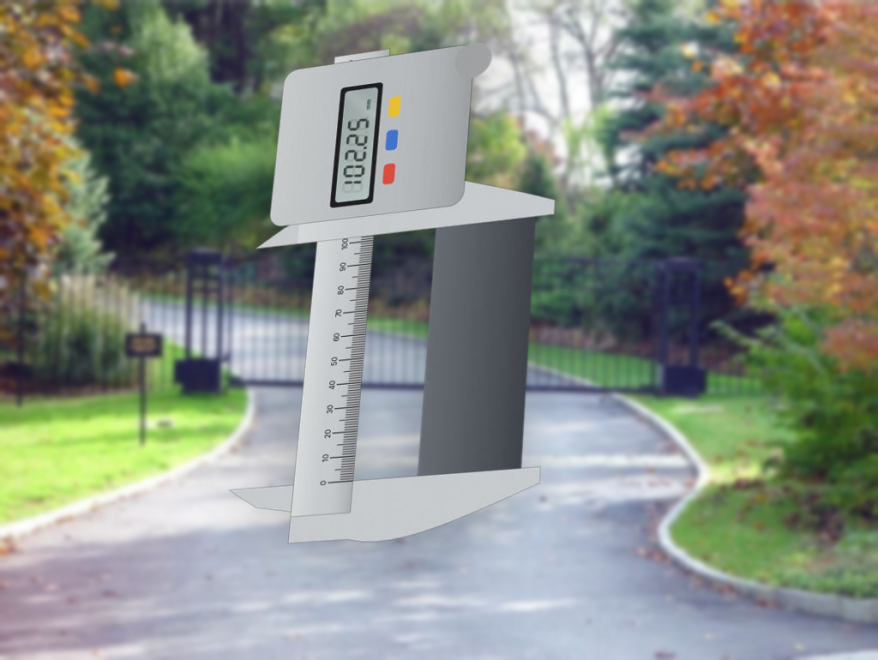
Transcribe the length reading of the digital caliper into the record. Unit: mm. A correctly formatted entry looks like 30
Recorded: 102.25
